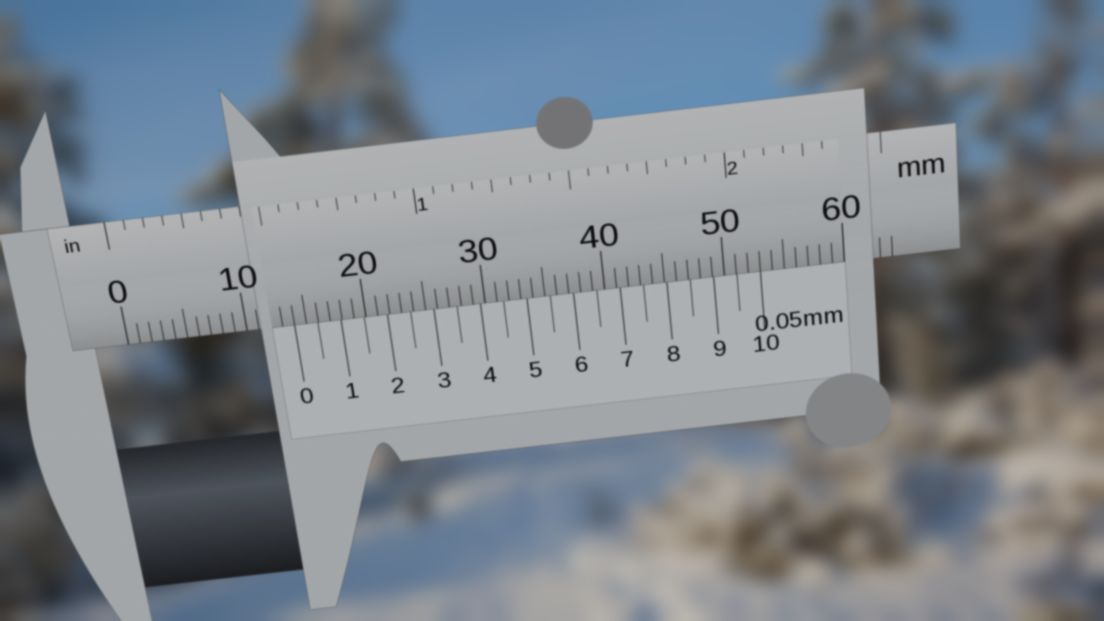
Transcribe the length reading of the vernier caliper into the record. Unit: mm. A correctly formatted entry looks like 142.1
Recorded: 14.0
